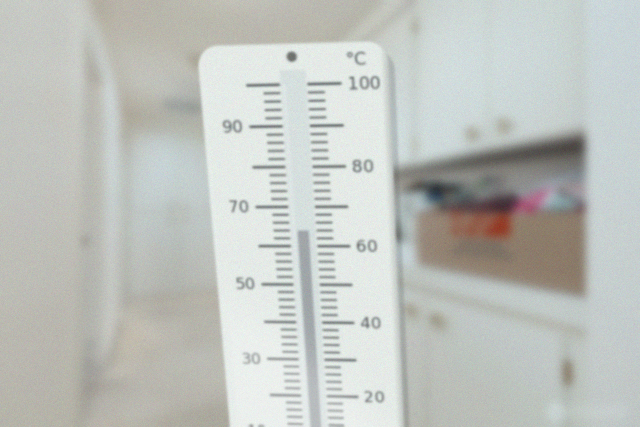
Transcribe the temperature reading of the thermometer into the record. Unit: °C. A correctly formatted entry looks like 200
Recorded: 64
